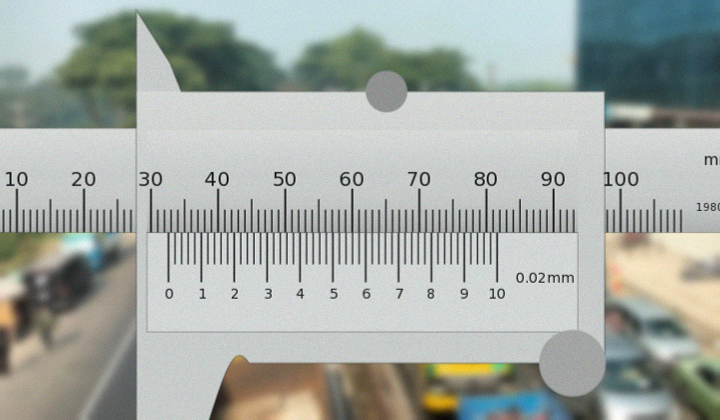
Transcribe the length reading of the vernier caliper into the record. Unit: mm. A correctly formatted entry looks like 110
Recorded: 32.6
